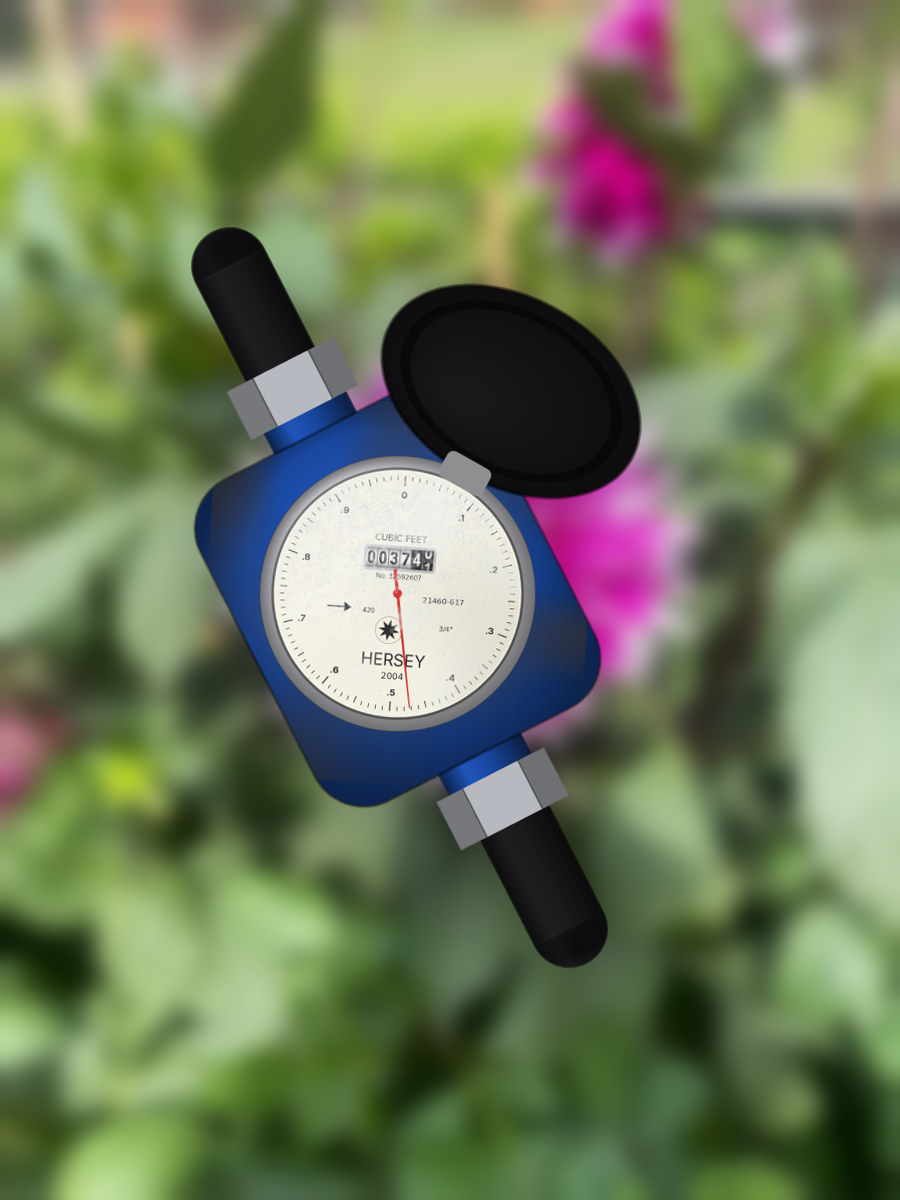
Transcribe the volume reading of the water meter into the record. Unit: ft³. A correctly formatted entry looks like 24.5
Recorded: 3740.47
